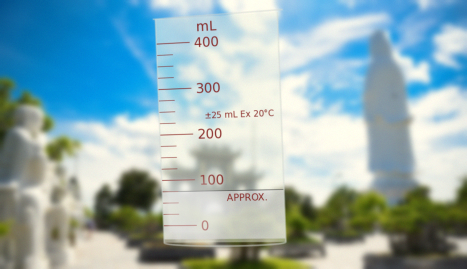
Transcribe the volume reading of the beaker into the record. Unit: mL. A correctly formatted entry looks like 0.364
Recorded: 75
